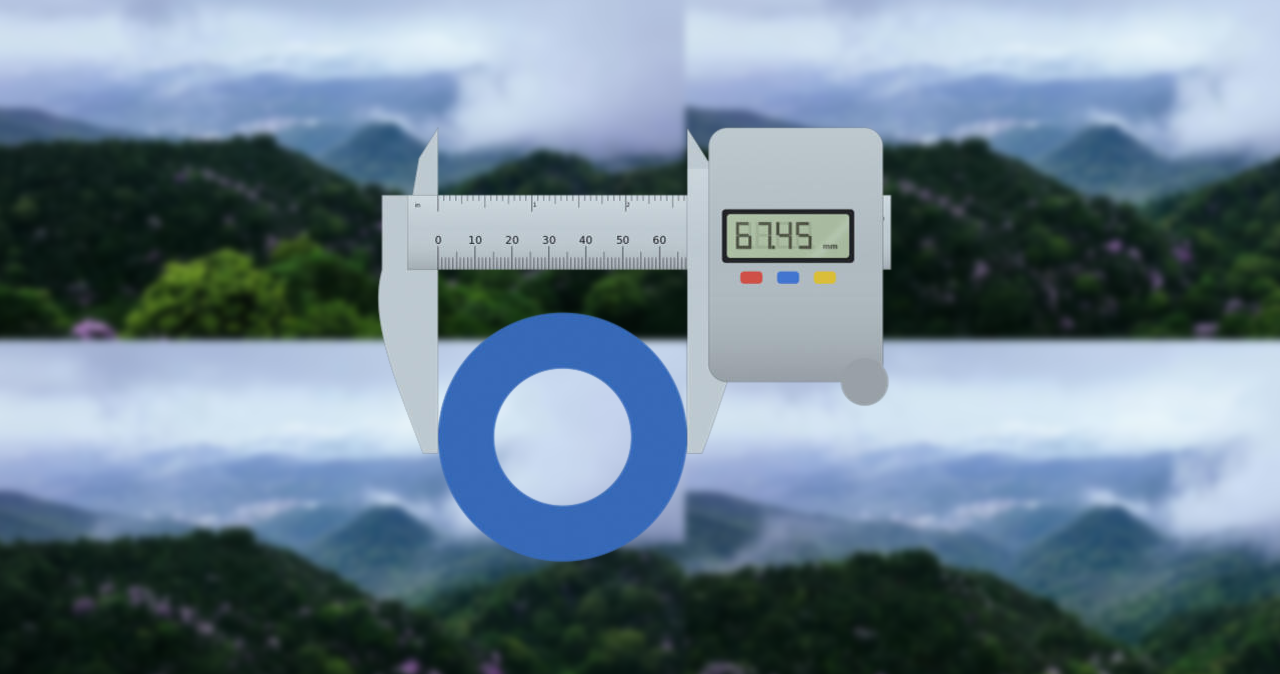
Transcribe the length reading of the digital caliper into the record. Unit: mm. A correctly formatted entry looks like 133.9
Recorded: 67.45
